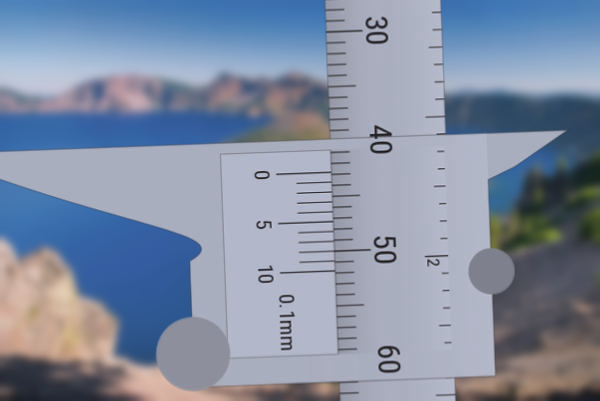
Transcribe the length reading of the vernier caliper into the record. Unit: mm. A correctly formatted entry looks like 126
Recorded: 42.8
